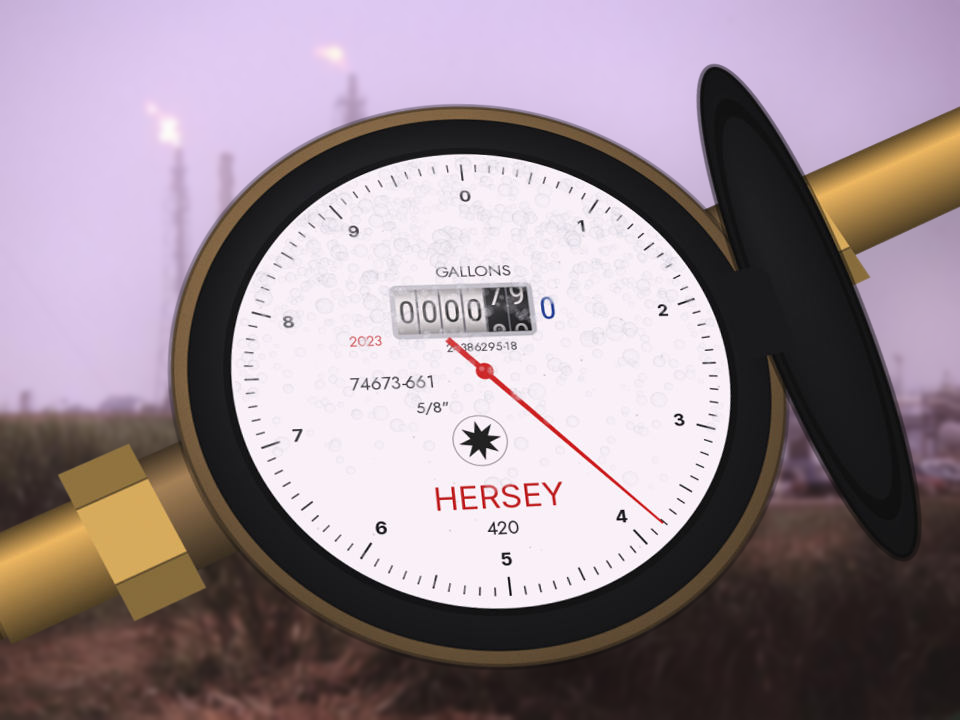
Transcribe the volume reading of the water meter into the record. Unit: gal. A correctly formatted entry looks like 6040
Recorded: 793.8
